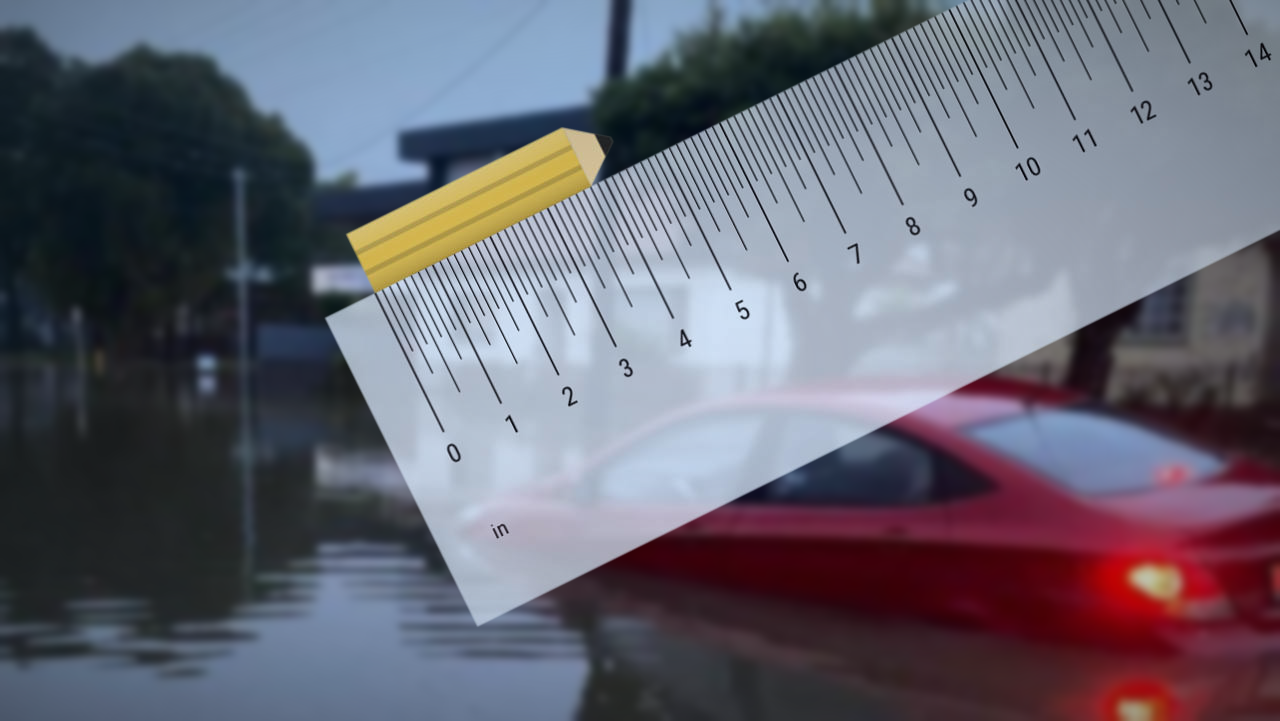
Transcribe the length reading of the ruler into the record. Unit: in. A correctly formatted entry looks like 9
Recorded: 4.375
